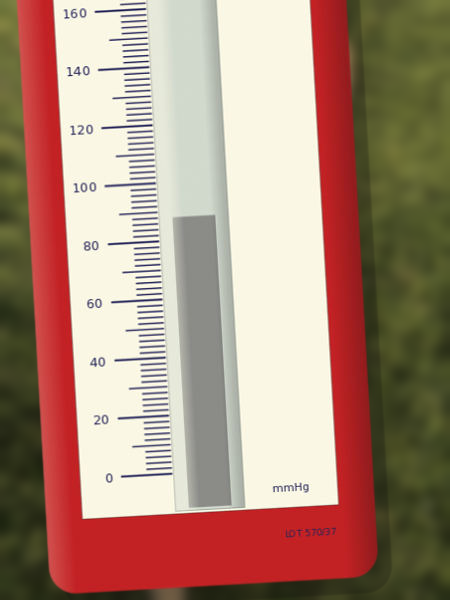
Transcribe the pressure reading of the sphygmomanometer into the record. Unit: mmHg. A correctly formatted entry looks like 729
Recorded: 88
